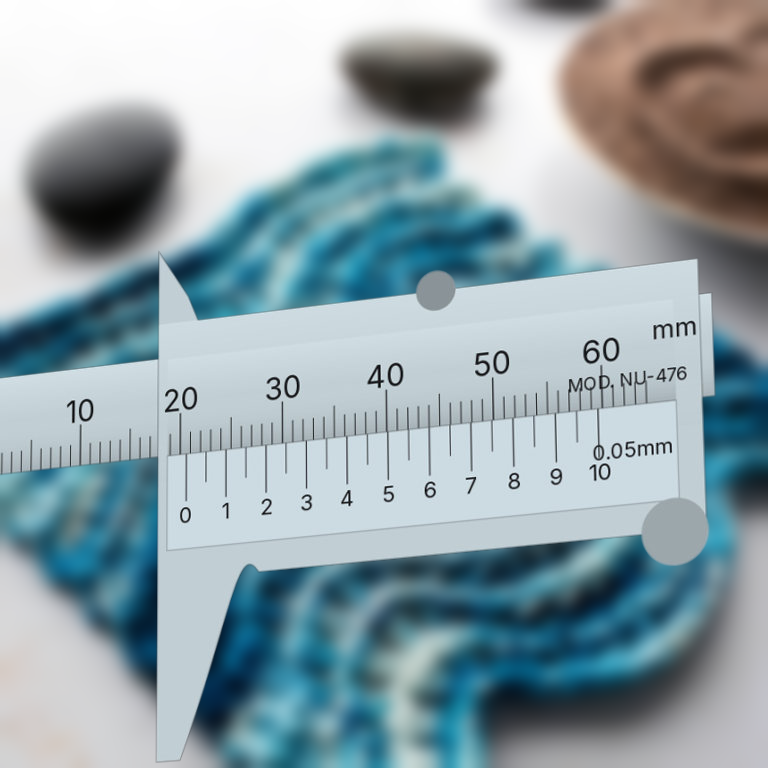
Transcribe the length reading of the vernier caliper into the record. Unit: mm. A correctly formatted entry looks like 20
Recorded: 20.6
